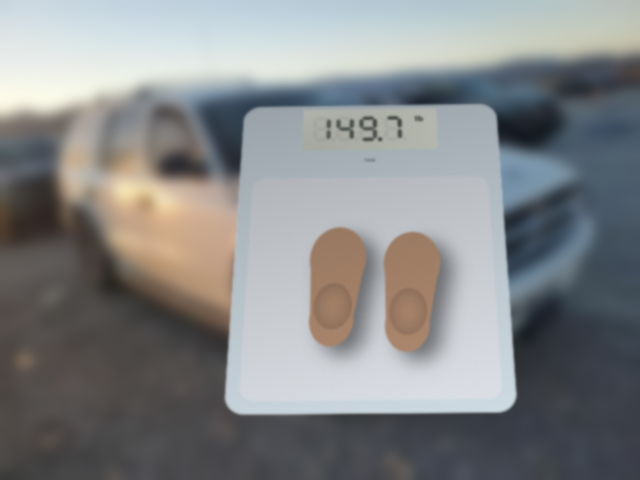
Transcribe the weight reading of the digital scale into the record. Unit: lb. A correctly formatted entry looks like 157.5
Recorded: 149.7
